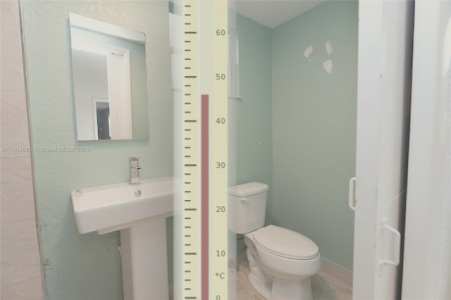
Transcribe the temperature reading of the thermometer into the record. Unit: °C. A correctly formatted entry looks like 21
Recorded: 46
